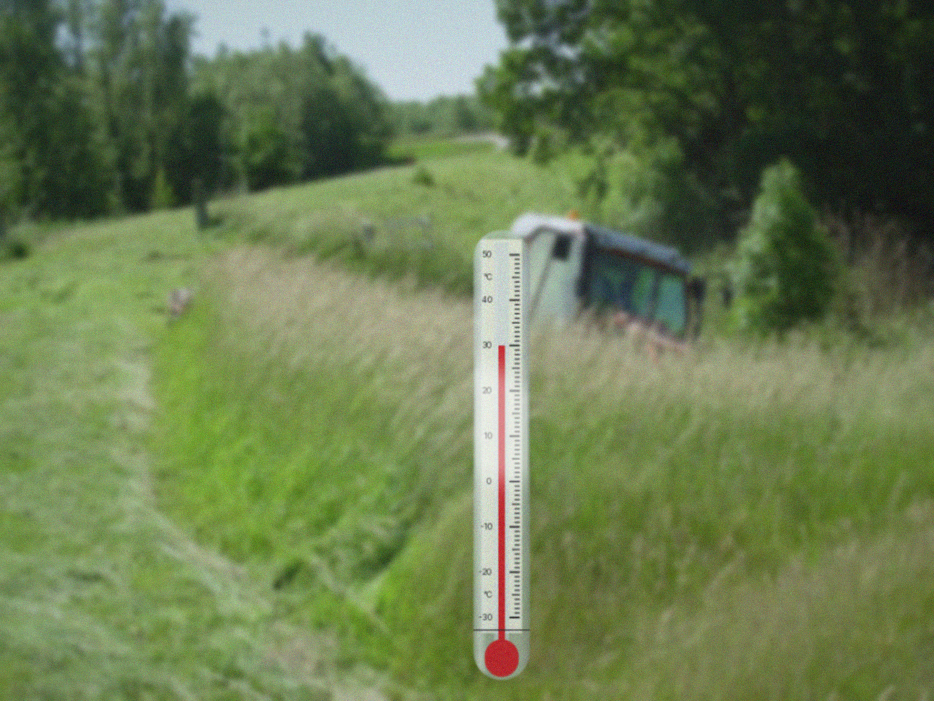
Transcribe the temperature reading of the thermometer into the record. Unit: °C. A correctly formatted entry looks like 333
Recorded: 30
